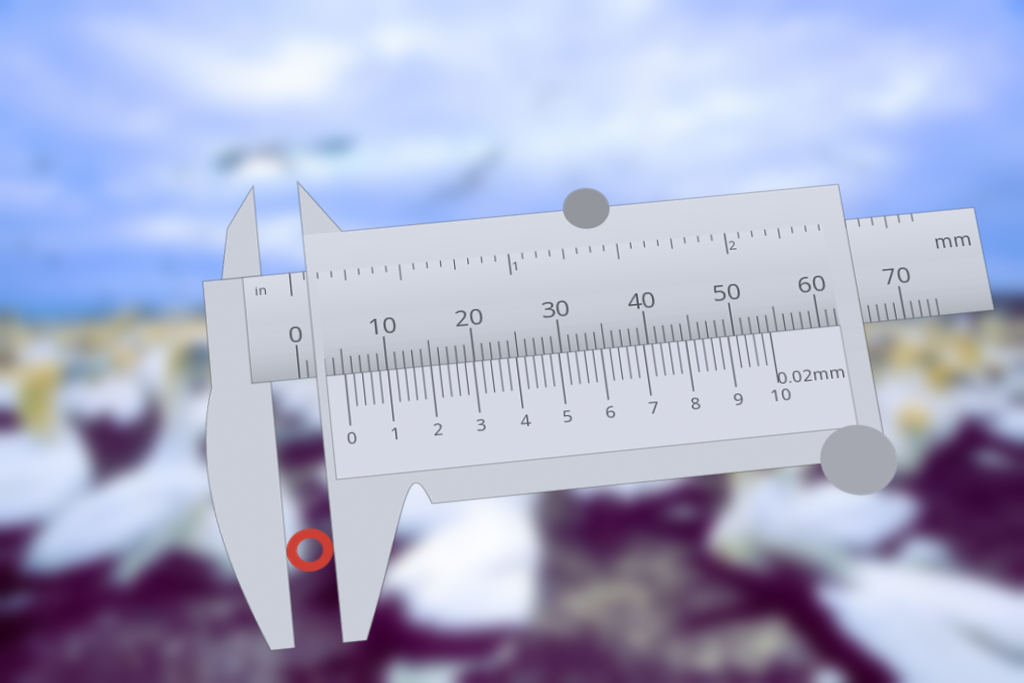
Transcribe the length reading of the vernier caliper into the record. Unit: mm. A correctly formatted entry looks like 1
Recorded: 5.2
